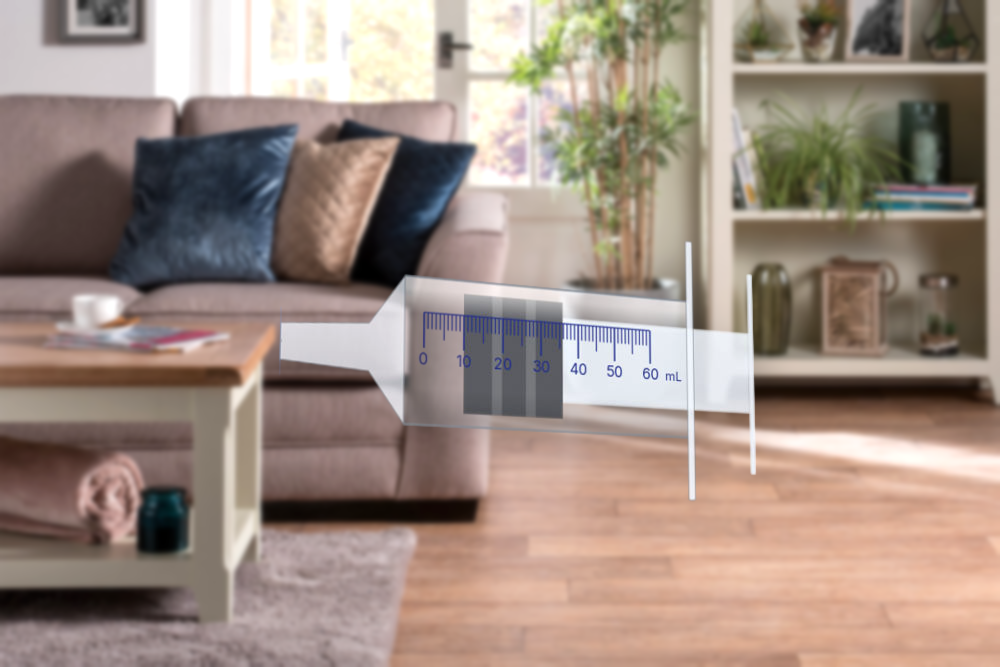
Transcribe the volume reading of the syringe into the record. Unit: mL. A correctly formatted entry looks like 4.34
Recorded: 10
